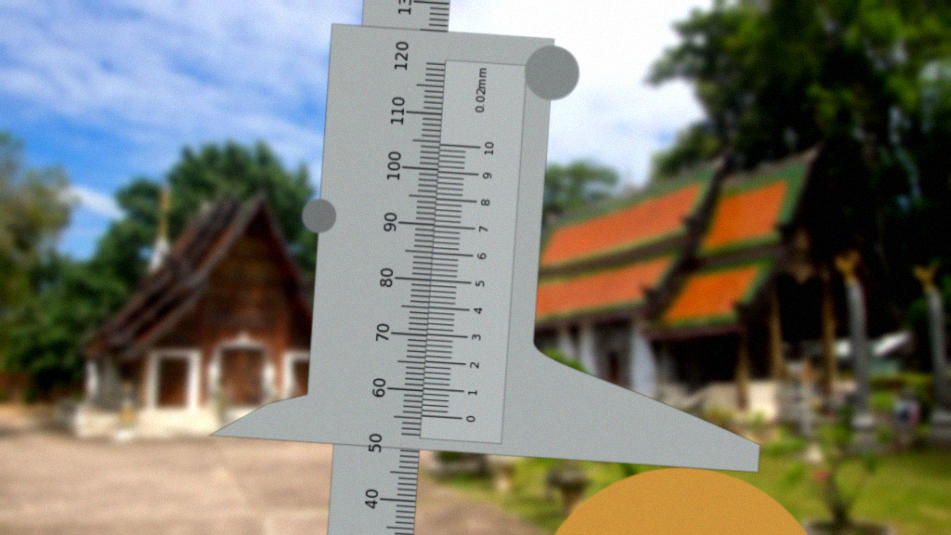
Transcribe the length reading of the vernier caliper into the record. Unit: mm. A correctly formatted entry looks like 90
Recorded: 55.5
